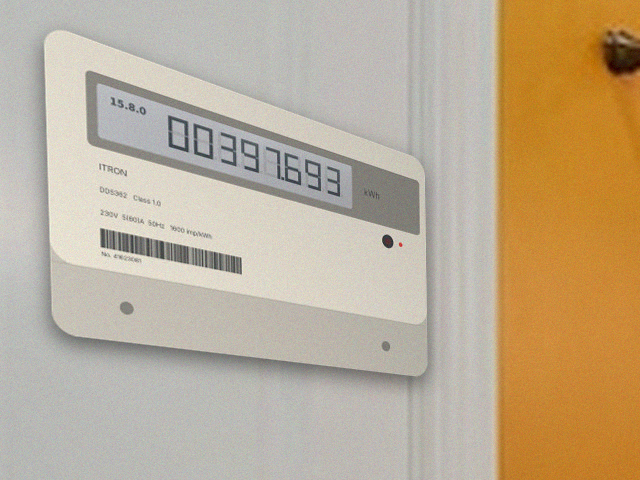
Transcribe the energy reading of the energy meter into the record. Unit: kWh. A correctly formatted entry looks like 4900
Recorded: 397.693
